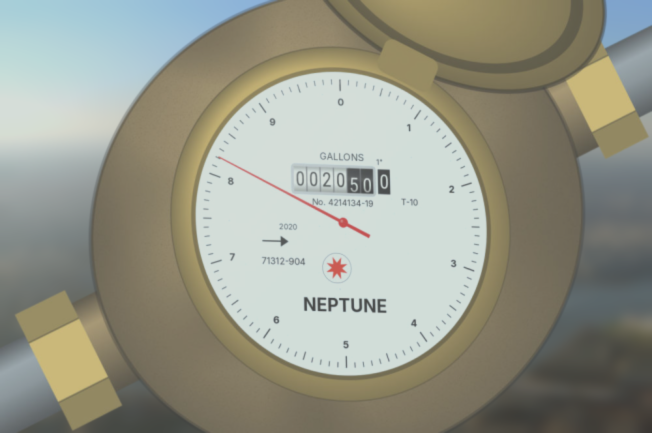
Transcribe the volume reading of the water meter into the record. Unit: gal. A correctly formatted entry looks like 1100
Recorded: 20498.2
